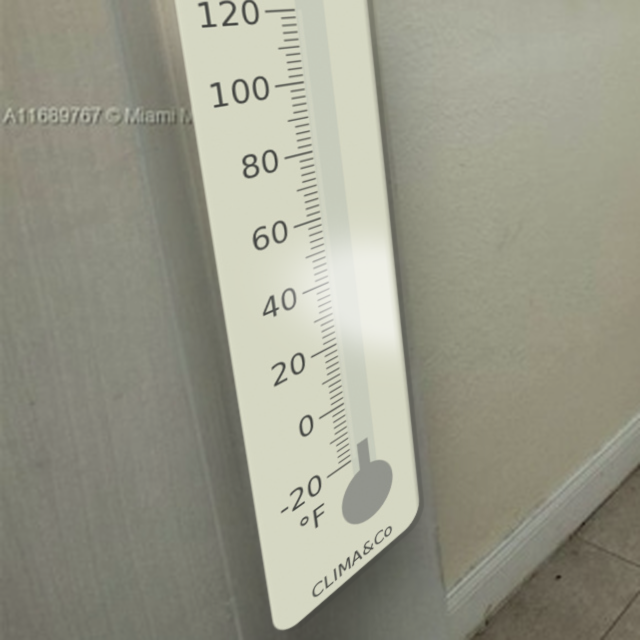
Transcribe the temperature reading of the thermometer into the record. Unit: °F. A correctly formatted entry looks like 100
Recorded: -16
